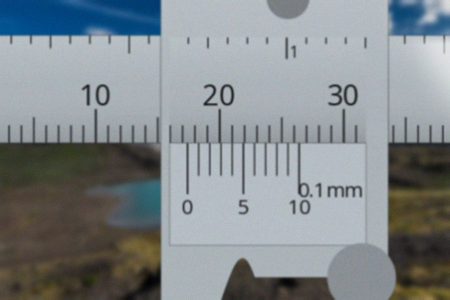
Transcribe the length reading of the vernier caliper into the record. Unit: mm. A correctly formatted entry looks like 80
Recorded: 17.4
